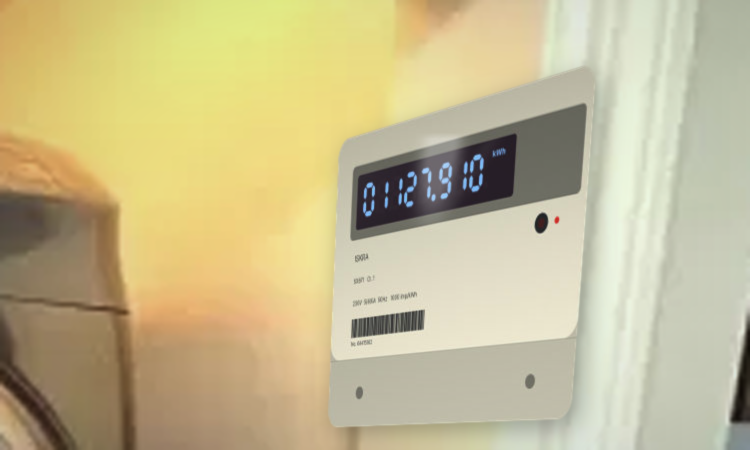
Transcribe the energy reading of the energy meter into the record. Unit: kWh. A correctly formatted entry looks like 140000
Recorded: 1127.910
